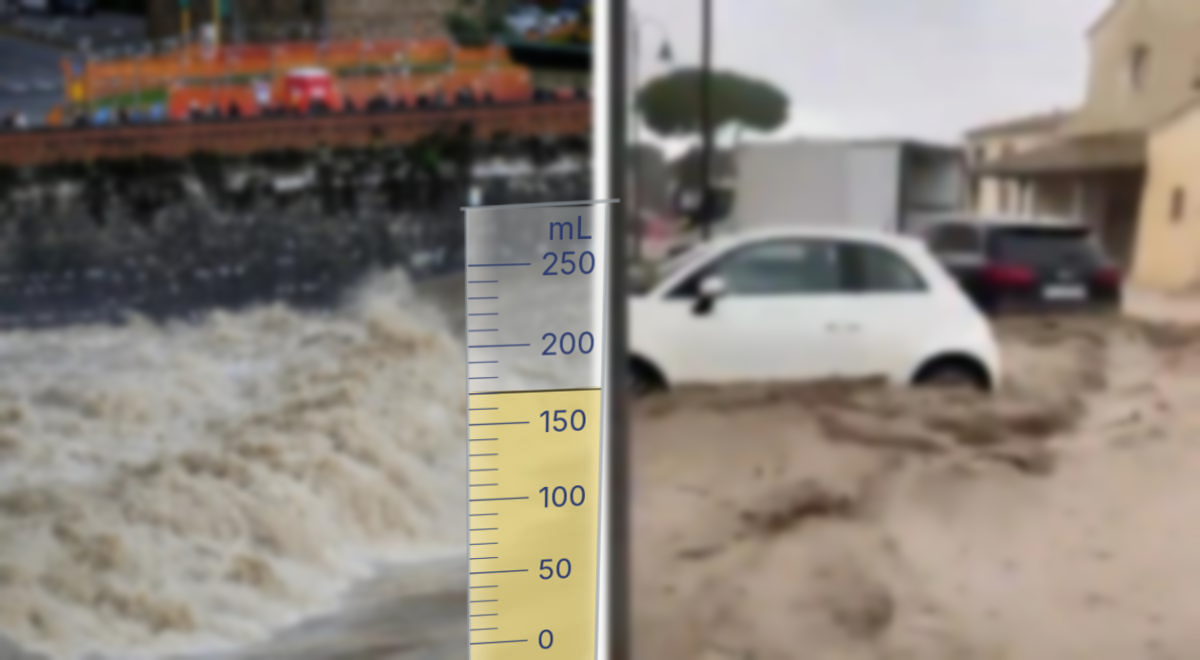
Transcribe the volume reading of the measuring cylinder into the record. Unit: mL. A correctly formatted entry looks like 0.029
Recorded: 170
